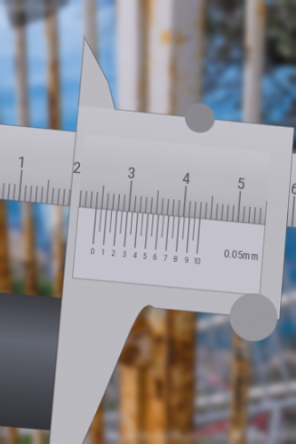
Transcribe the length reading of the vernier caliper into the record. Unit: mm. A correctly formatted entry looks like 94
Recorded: 24.0
